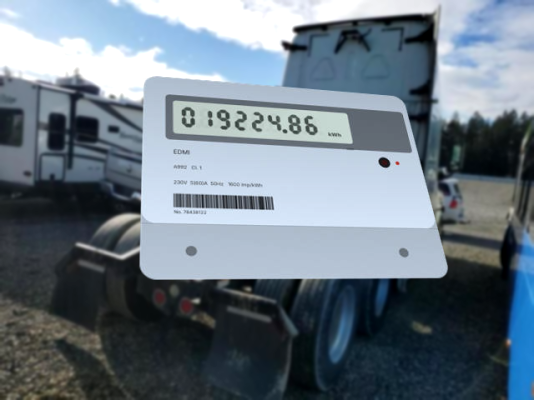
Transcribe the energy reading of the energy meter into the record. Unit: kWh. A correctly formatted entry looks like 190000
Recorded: 19224.86
